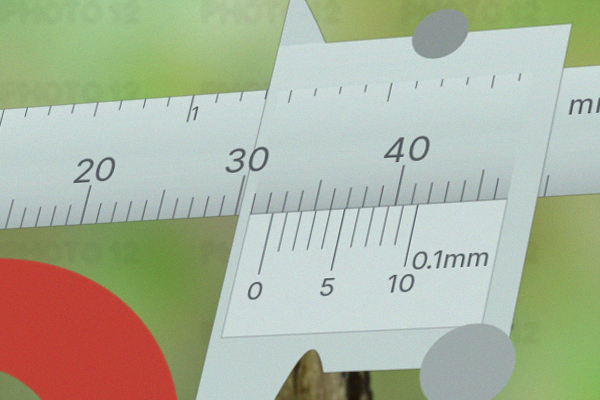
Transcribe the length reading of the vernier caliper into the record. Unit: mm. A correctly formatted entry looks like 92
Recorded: 32.4
